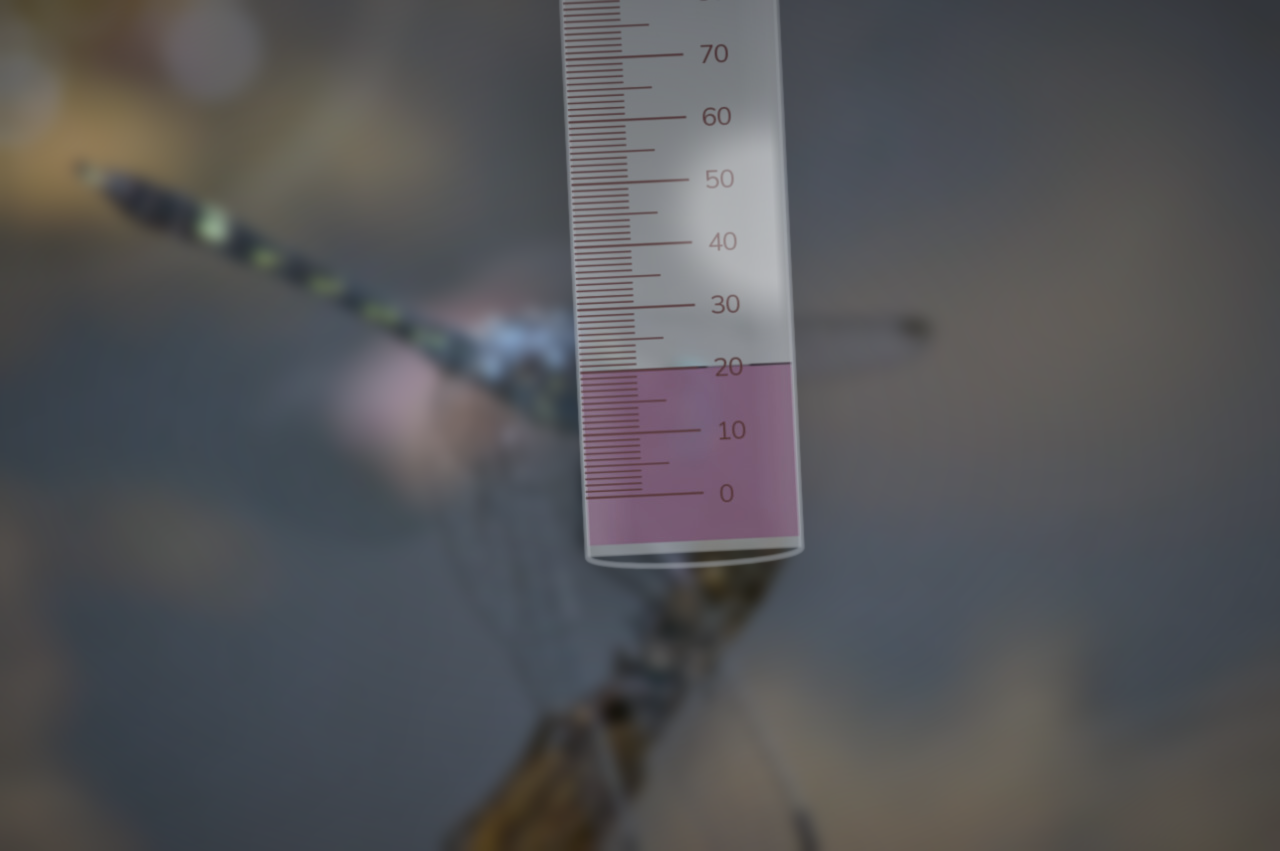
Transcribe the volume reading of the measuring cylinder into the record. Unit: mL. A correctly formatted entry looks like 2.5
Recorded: 20
